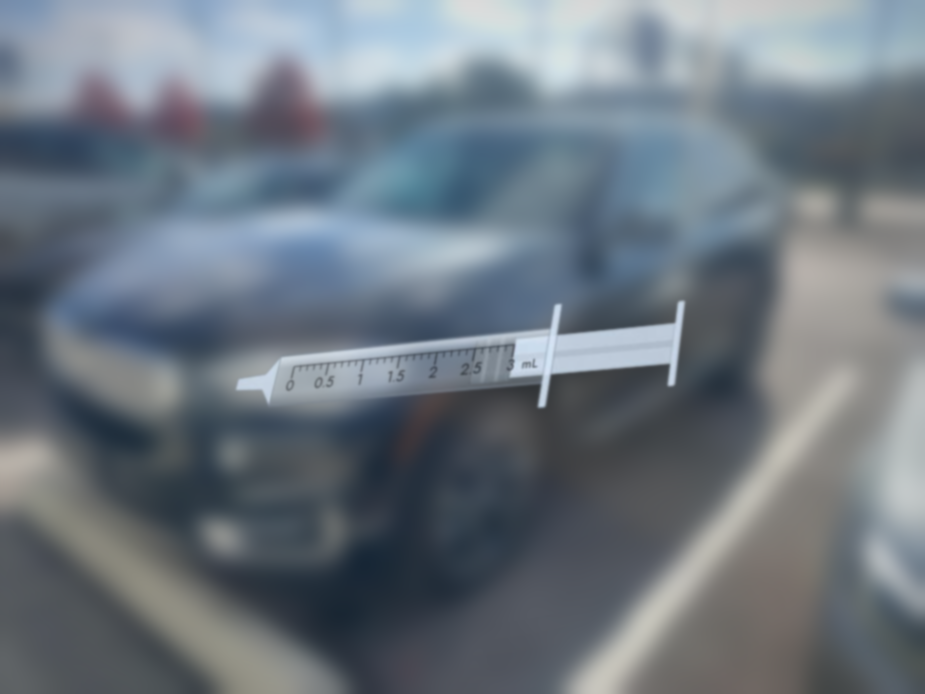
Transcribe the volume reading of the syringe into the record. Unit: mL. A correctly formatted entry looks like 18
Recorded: 2.5
